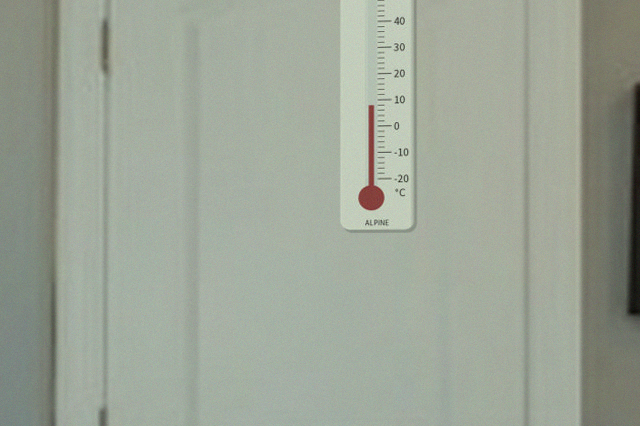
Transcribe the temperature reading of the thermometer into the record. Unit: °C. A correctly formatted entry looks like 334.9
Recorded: 8
